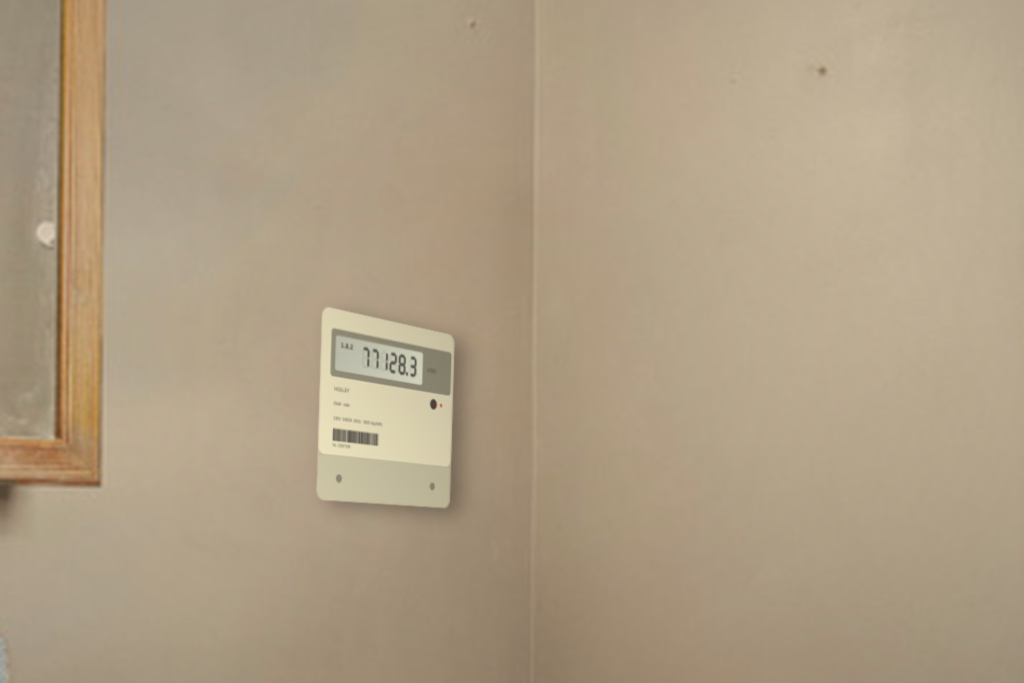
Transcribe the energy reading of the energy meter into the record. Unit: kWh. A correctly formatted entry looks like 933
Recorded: 77128.3
